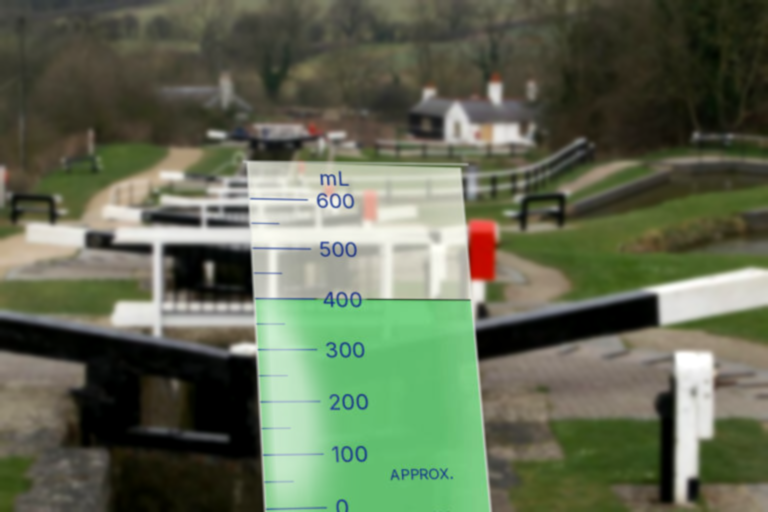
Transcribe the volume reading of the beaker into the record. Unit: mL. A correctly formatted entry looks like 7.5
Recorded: 400
